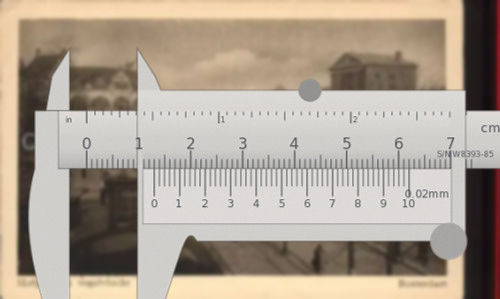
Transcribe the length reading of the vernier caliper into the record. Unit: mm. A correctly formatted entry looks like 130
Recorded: 13.0
